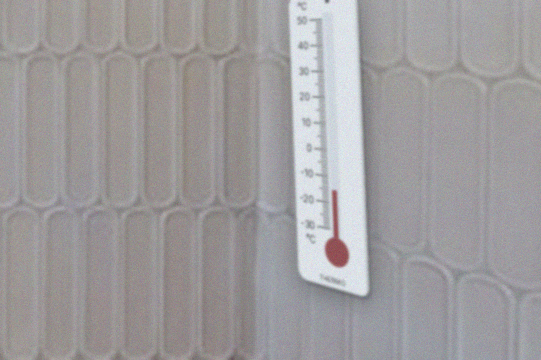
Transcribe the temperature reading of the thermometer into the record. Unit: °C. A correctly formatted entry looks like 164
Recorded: -15
